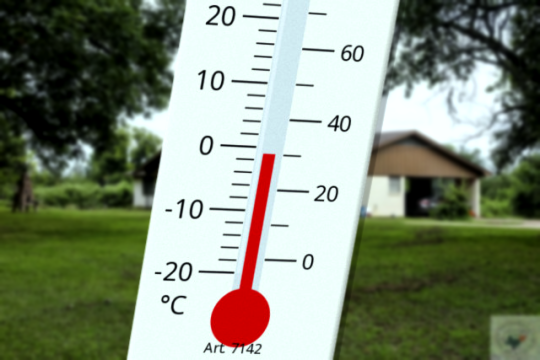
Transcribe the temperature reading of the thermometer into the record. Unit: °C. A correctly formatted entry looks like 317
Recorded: -1
